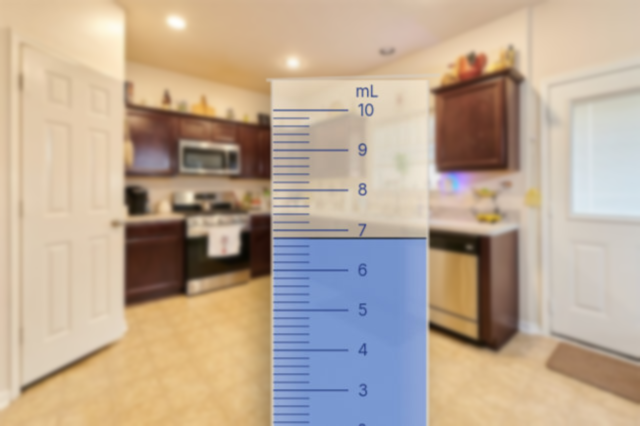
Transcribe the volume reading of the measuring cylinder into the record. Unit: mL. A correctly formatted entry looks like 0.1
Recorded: 6.8
